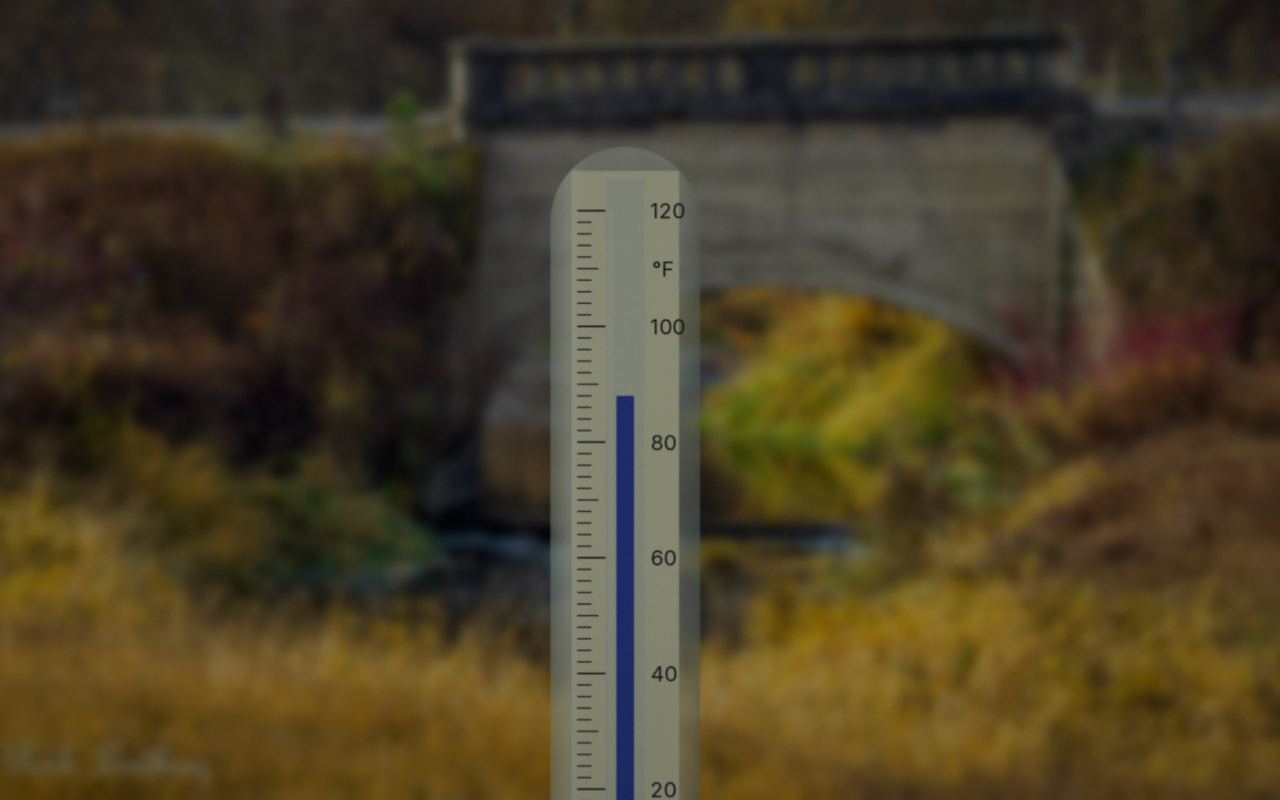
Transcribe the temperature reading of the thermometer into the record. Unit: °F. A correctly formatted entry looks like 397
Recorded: 88
